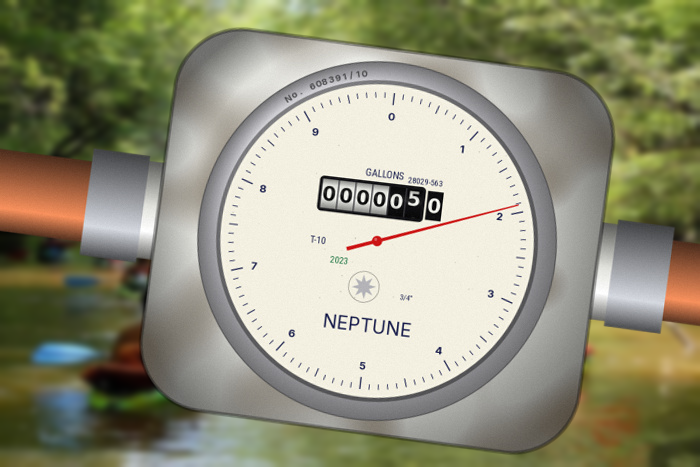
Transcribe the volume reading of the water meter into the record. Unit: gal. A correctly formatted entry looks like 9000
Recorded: 51.9
